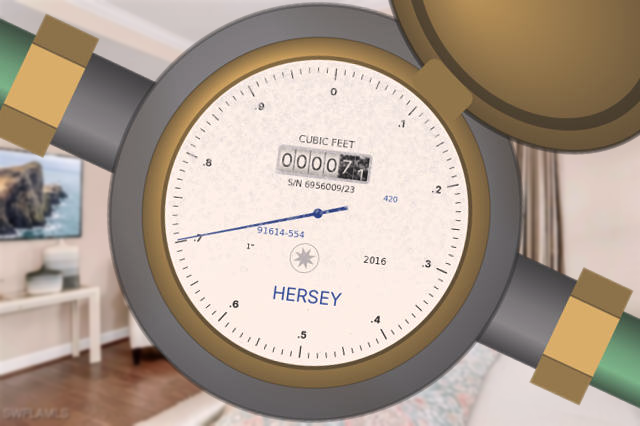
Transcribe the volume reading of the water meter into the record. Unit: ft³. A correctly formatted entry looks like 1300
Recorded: 70.70
